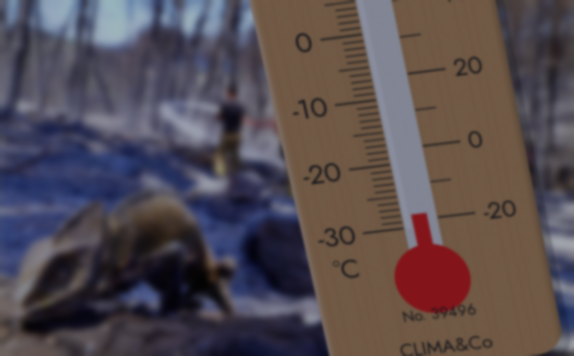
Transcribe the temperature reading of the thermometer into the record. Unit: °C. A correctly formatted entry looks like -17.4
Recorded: -28
